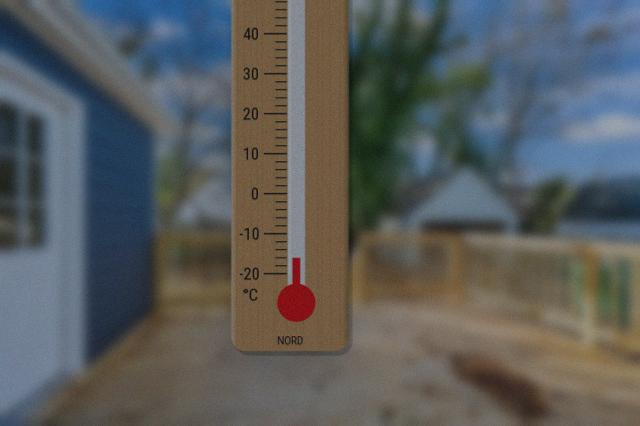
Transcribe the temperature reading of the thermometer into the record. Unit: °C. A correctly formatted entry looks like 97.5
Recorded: -16
